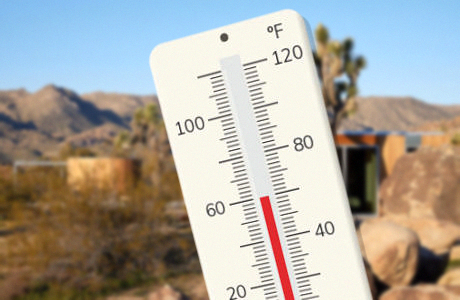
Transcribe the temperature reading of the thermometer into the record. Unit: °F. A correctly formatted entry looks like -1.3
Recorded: 60
